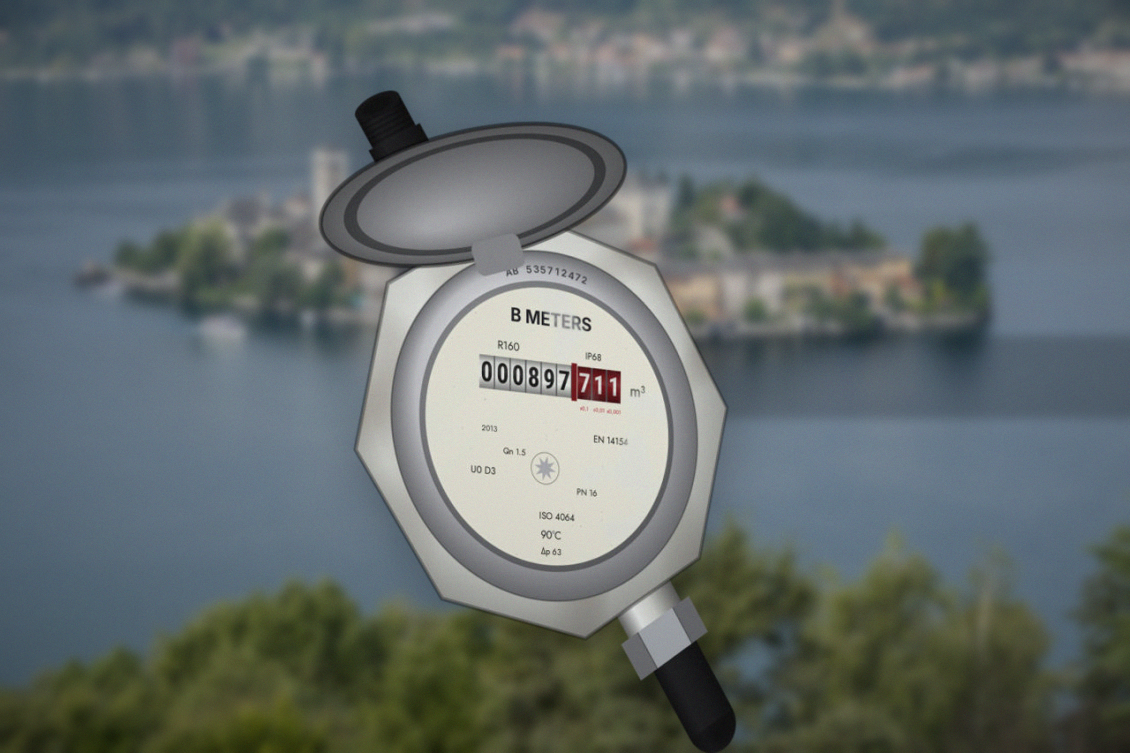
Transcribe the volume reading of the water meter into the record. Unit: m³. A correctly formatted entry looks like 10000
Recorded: 897.711
